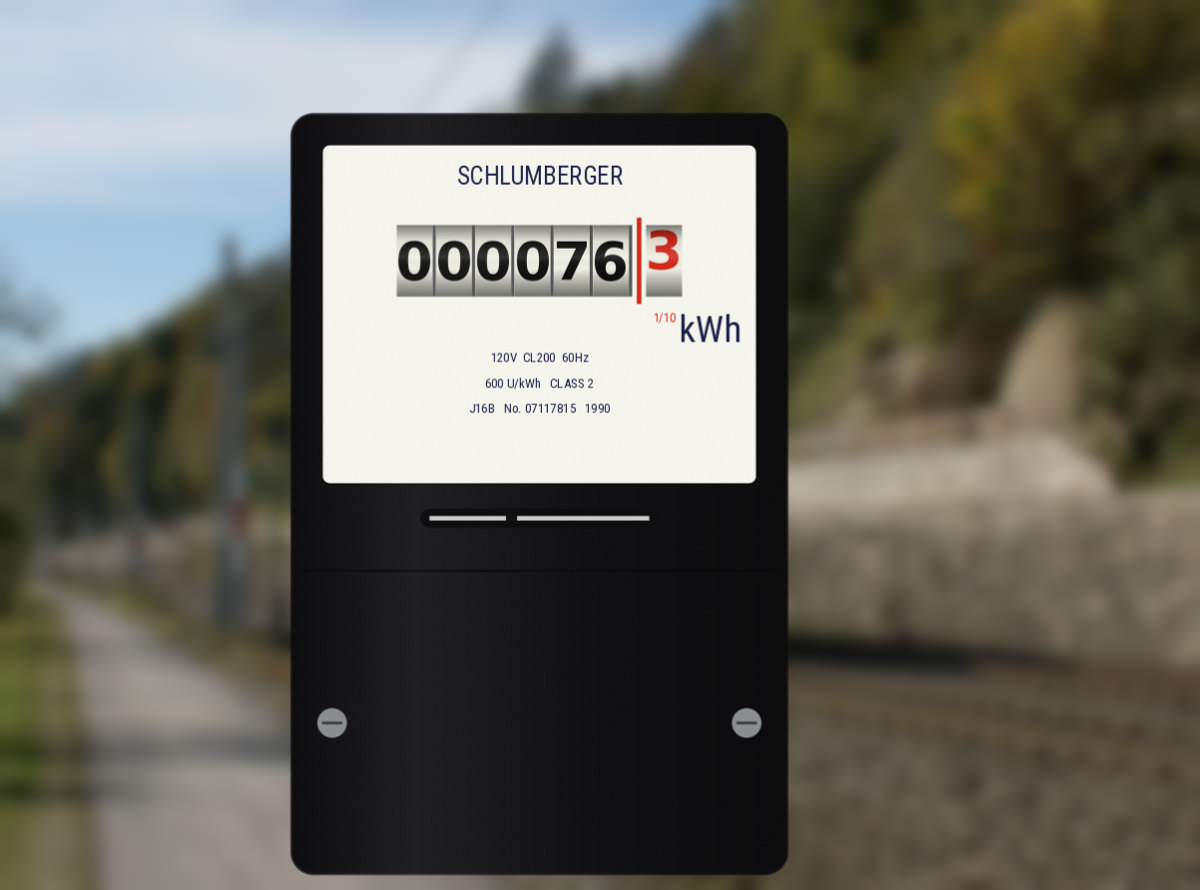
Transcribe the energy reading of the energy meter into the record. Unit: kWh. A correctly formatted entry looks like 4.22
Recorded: 76.3
